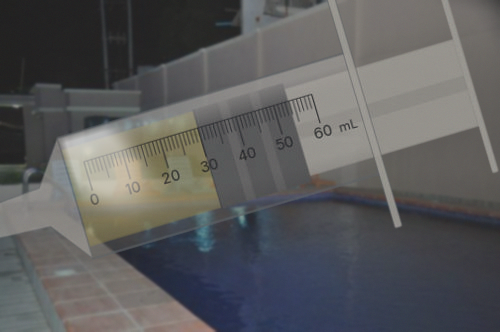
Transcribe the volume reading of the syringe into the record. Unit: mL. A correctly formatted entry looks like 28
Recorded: 30
